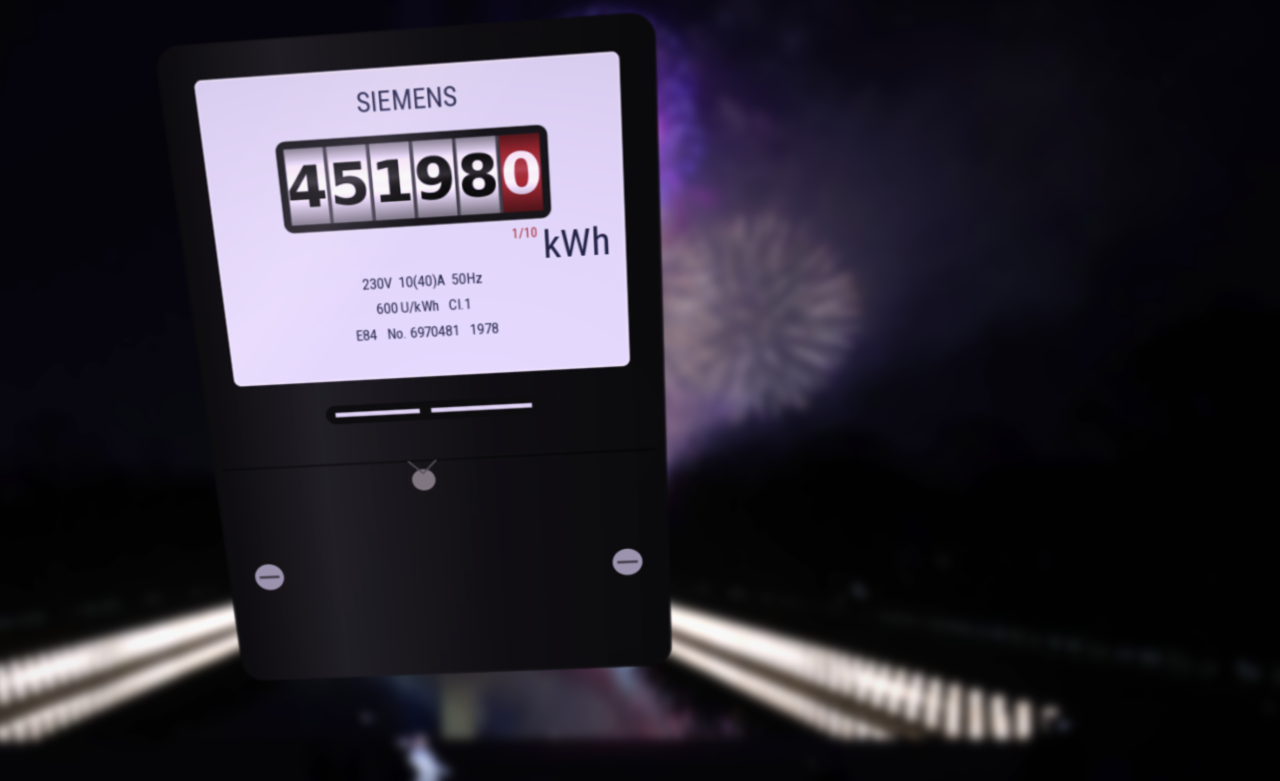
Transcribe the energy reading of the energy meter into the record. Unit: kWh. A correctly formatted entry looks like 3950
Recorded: 45198.0
